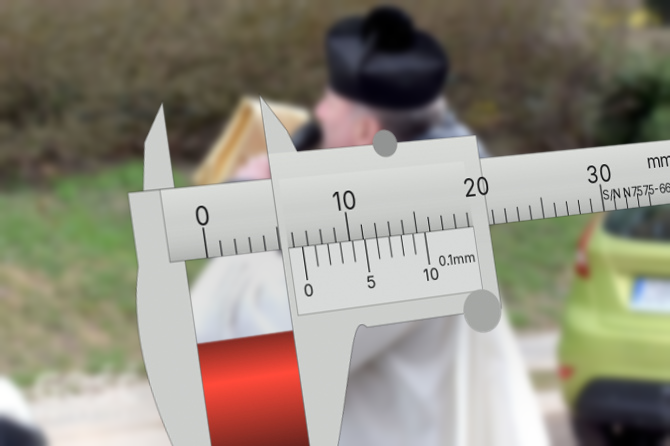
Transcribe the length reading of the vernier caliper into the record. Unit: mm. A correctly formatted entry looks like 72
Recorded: 6.6
